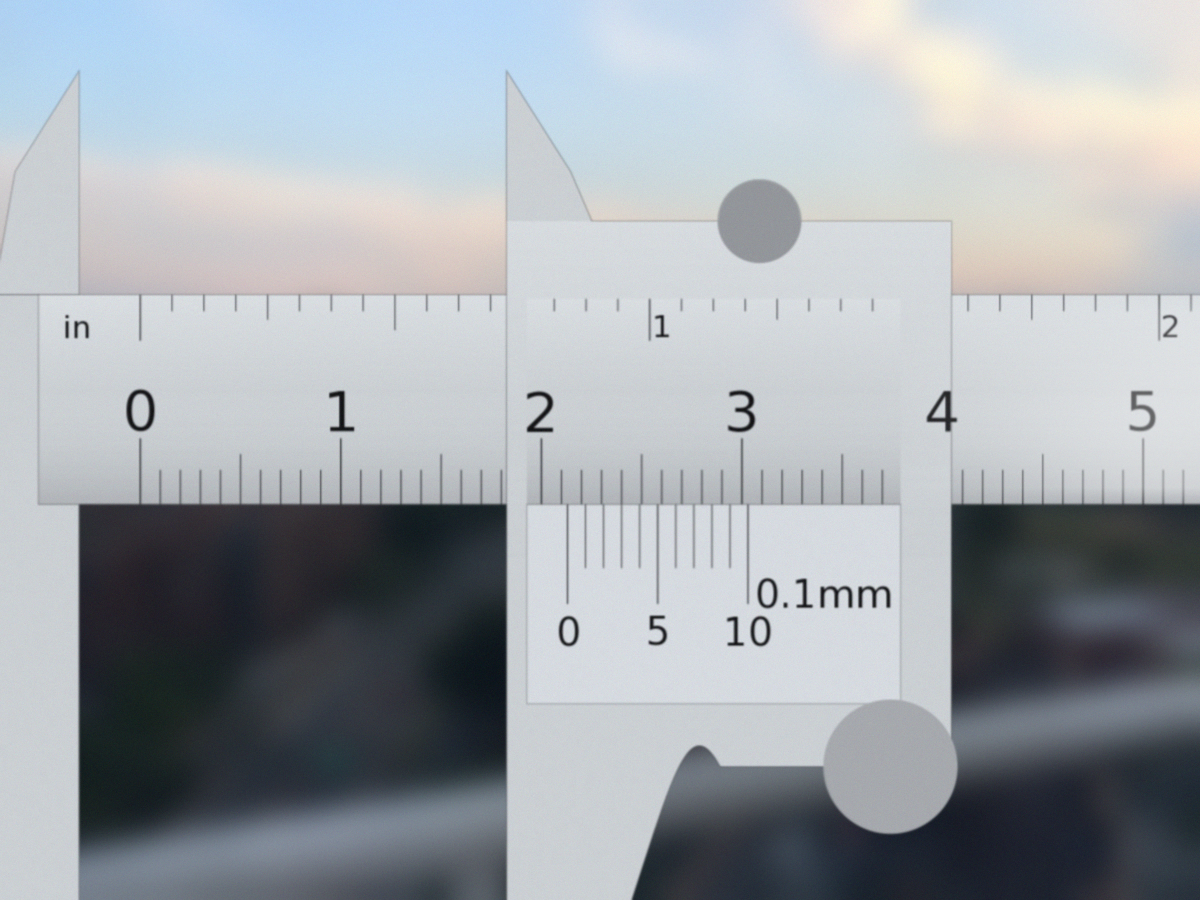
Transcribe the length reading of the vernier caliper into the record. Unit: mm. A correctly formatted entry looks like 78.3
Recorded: 21.3
